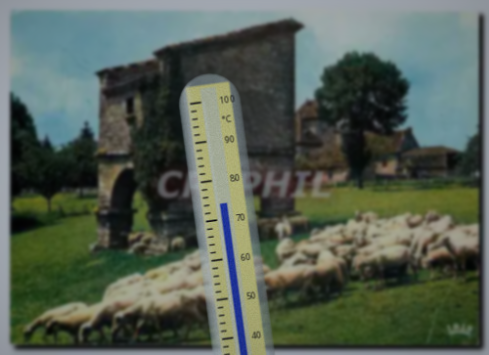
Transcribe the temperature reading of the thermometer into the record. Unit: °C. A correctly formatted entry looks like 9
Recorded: 74
